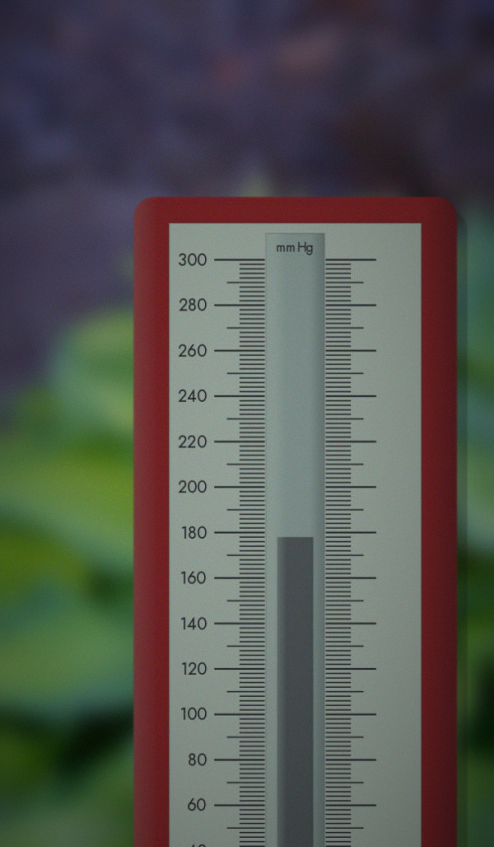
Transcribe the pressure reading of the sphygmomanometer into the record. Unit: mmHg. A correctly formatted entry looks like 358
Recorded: 178
